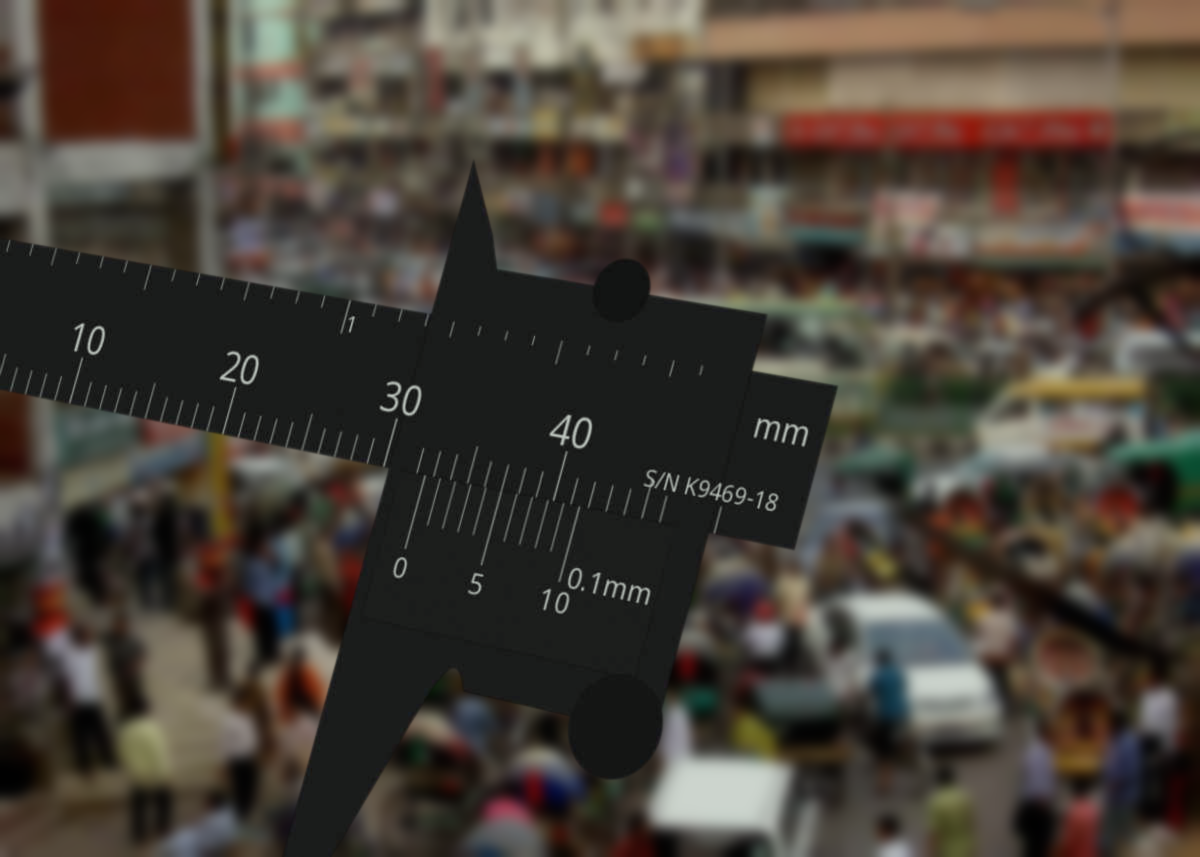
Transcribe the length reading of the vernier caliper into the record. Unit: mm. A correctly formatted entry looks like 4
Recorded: 32.5
